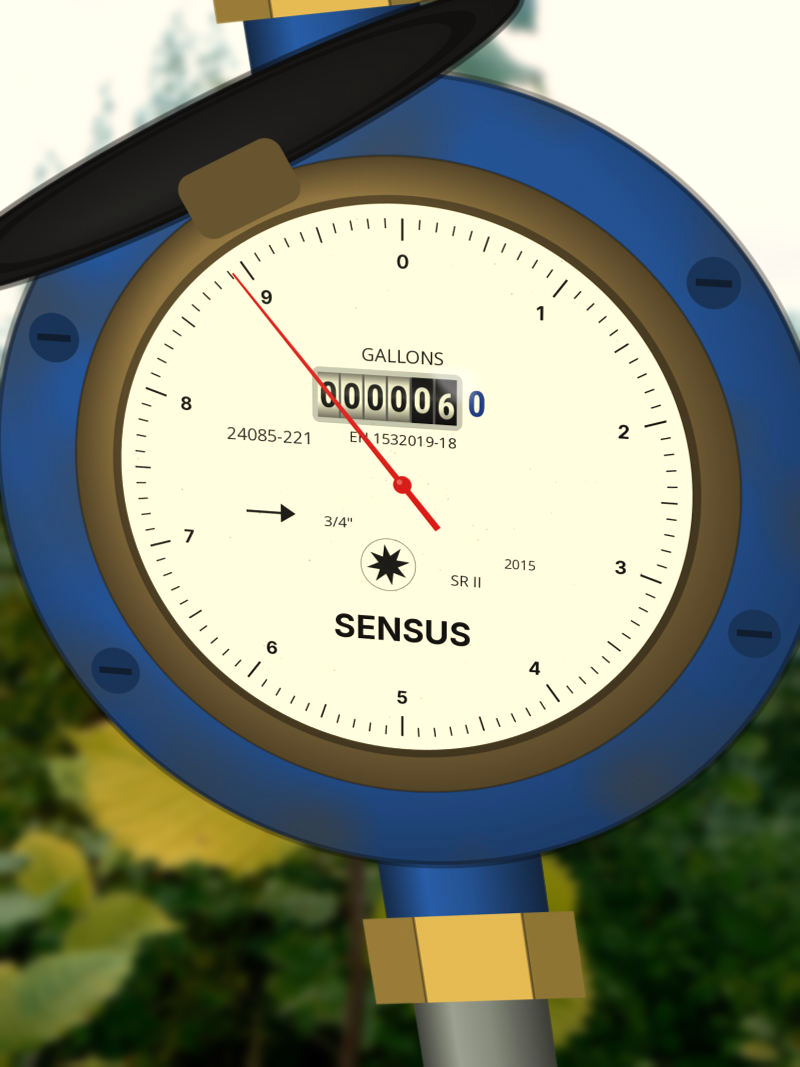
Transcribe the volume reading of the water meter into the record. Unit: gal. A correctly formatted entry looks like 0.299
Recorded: 58.9
